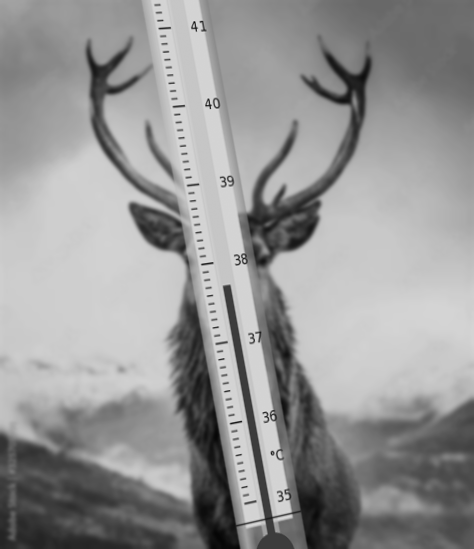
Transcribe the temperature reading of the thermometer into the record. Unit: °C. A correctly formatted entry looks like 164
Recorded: 37.7
